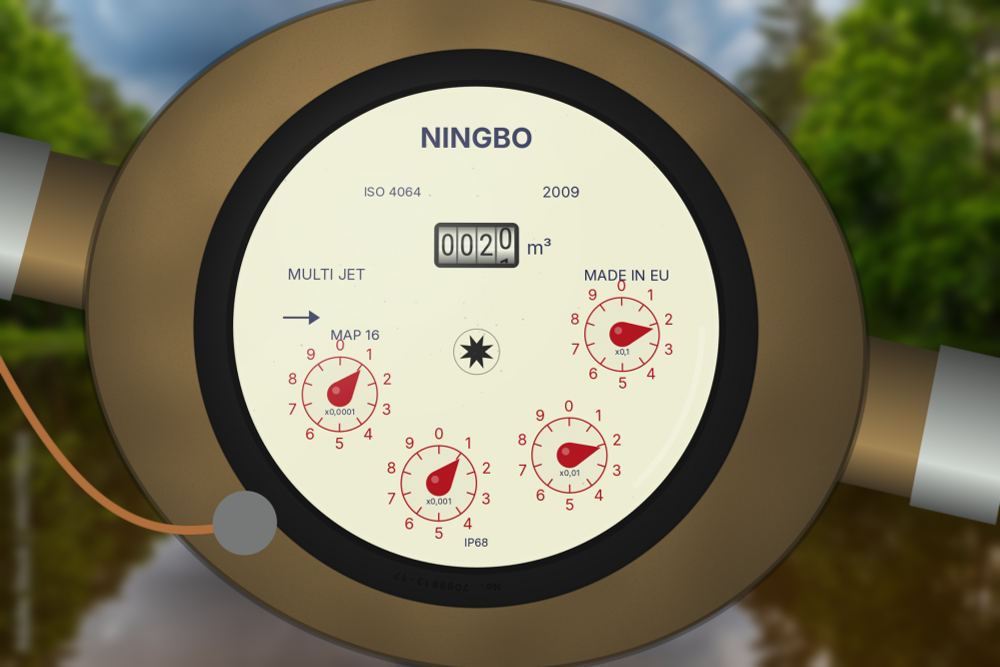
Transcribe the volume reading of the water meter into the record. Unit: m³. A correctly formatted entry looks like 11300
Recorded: 20.2211
